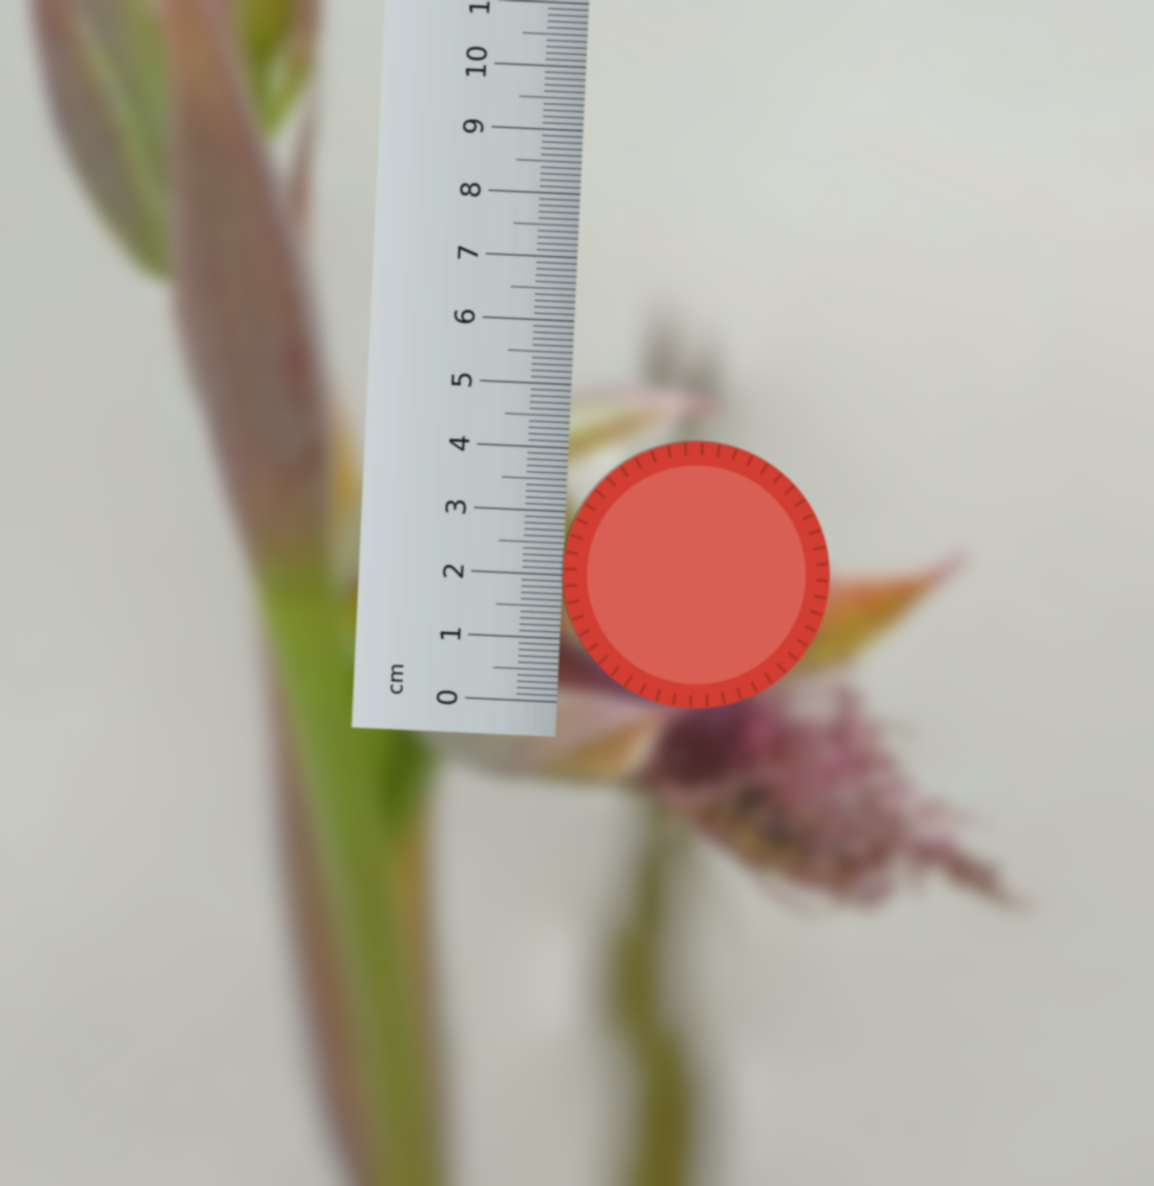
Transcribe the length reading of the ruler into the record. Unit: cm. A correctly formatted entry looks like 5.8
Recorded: 4.2
